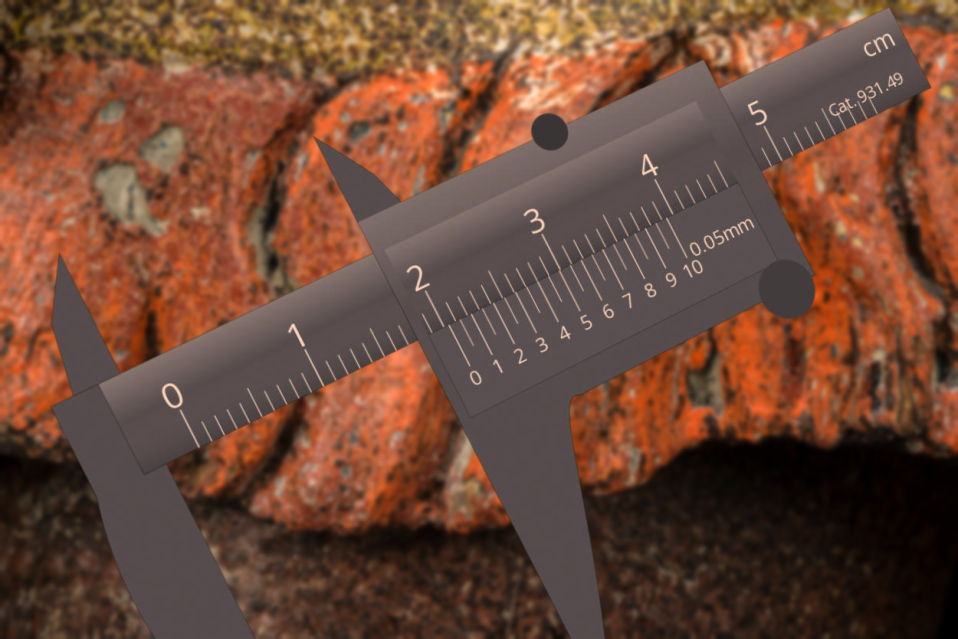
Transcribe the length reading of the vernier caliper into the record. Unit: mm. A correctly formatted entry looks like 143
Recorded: 20.4
